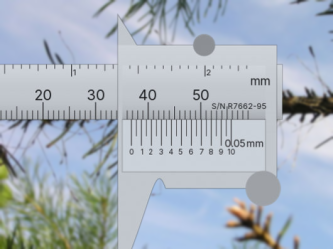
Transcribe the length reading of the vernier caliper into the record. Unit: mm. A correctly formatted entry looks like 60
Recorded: 36.8
